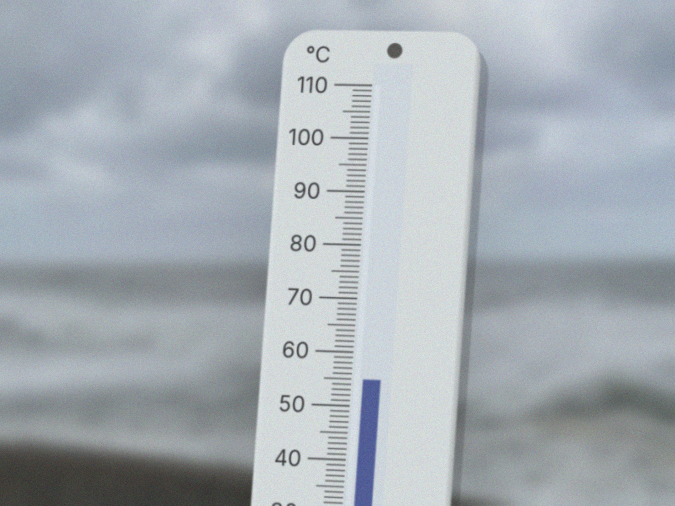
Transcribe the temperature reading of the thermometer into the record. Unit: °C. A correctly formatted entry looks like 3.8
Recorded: 55
